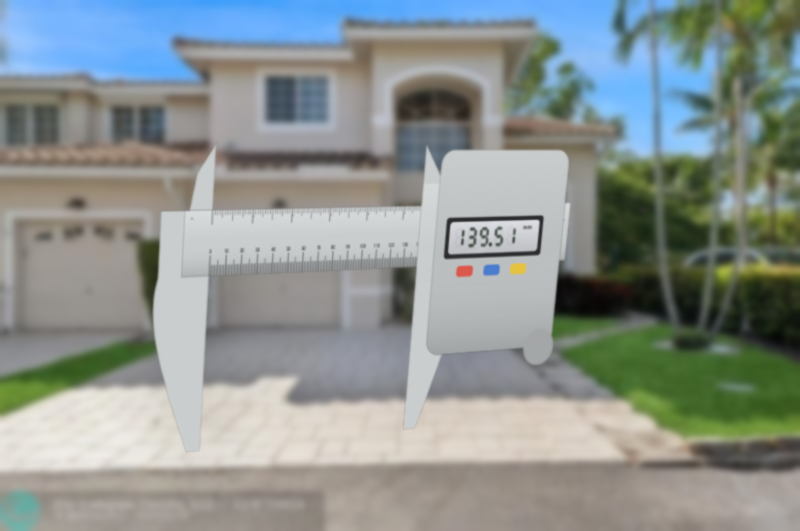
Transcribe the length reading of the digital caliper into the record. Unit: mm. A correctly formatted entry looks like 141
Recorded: 139.51
